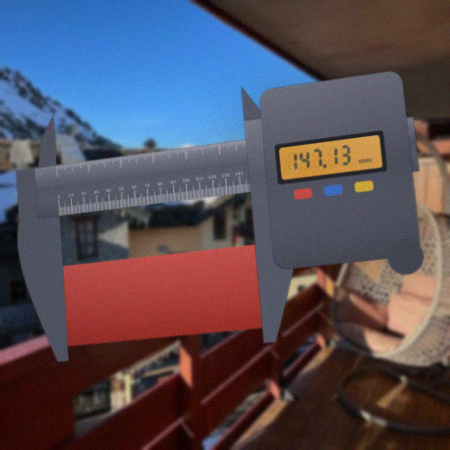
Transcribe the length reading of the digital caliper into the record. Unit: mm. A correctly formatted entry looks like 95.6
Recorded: 147.13
